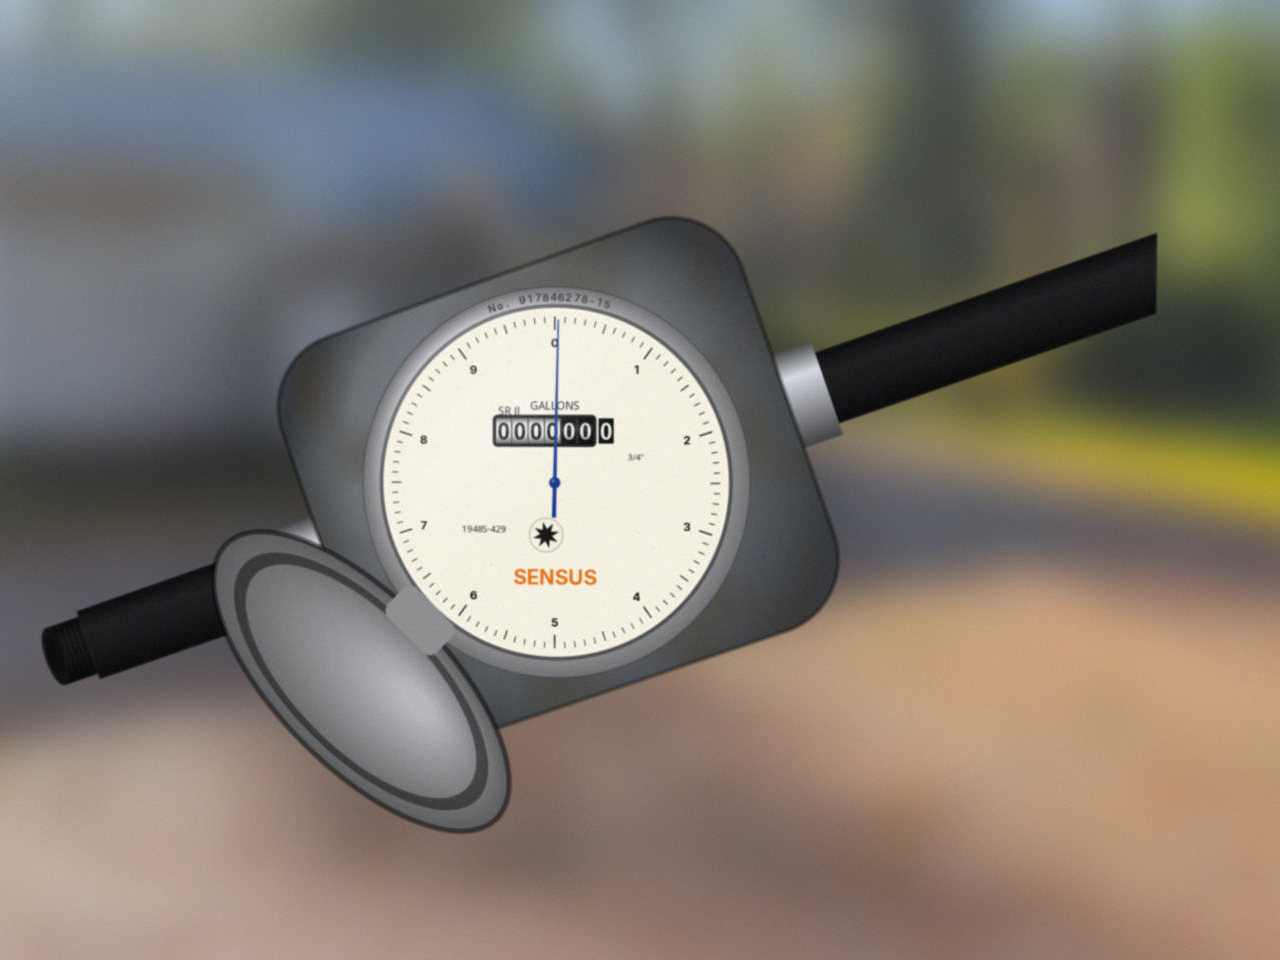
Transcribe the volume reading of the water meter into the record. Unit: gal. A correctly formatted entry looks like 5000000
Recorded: 0.0
